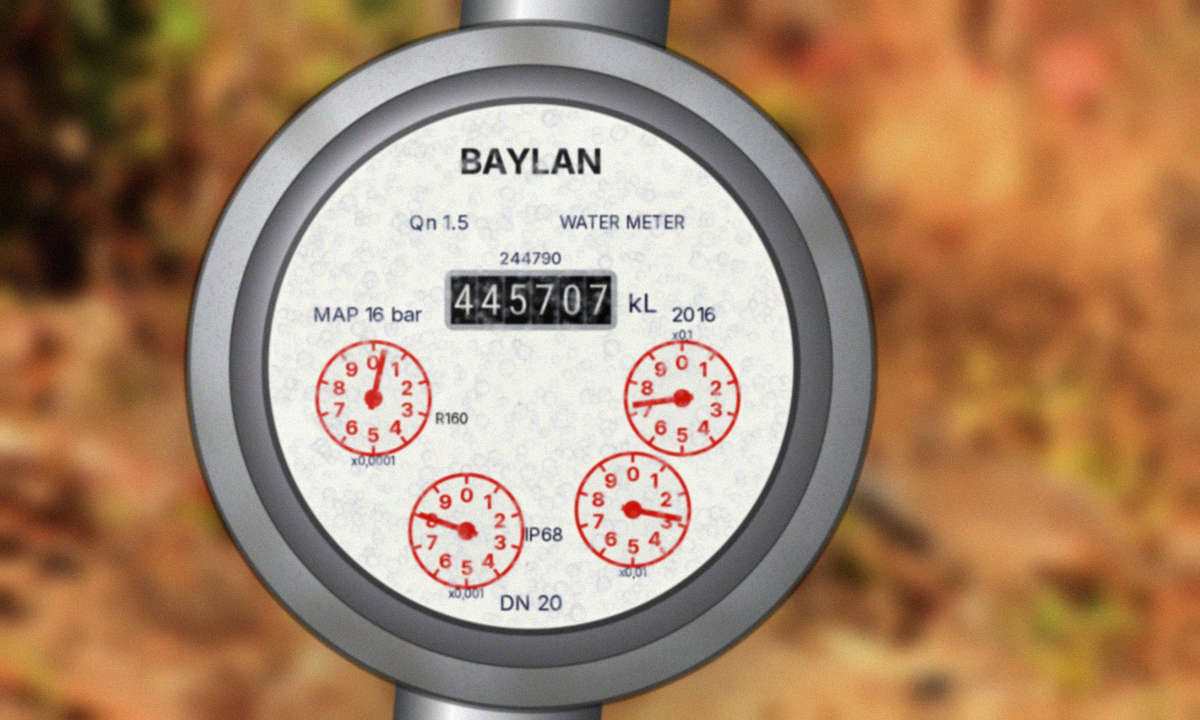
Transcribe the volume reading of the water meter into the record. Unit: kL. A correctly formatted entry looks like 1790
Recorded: 445707.7280
